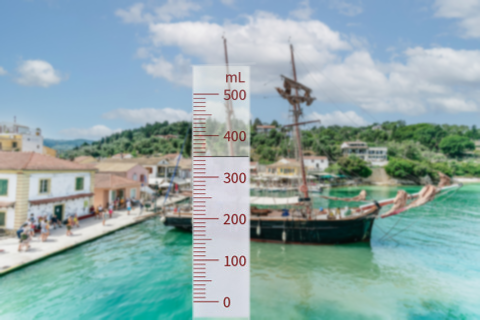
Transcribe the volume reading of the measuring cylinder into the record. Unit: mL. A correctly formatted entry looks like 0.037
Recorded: 350
